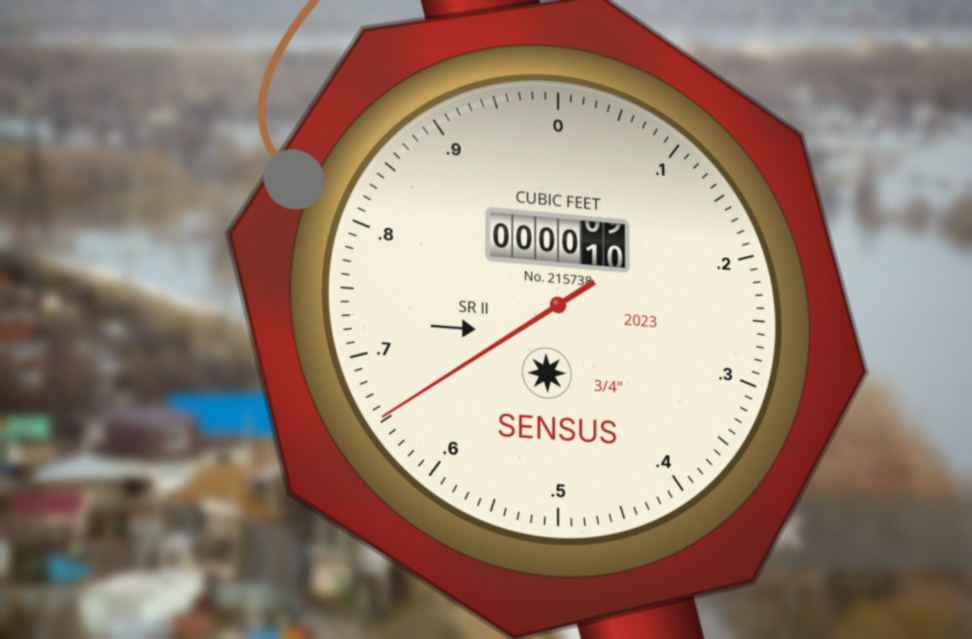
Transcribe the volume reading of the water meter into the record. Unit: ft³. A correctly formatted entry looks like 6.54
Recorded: 9.65
